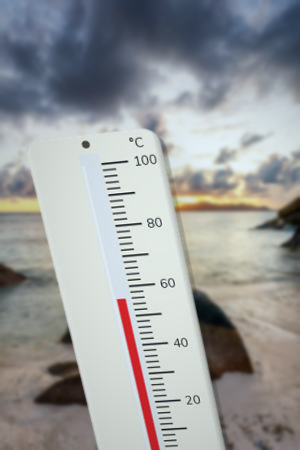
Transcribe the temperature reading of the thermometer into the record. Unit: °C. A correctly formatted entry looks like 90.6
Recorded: 56
